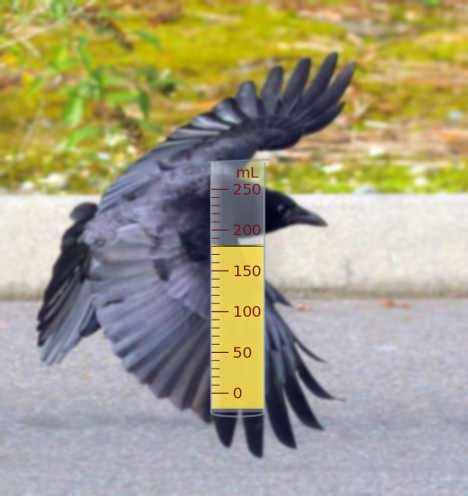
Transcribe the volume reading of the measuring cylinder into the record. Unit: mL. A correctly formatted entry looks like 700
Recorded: 180
